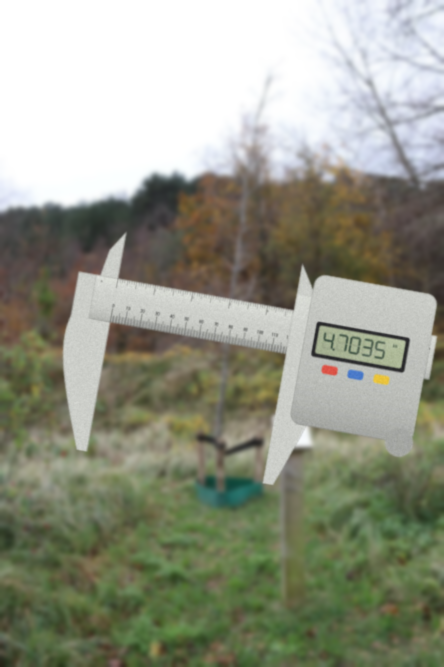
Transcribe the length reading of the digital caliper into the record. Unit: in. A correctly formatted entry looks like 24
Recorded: 4.7035
